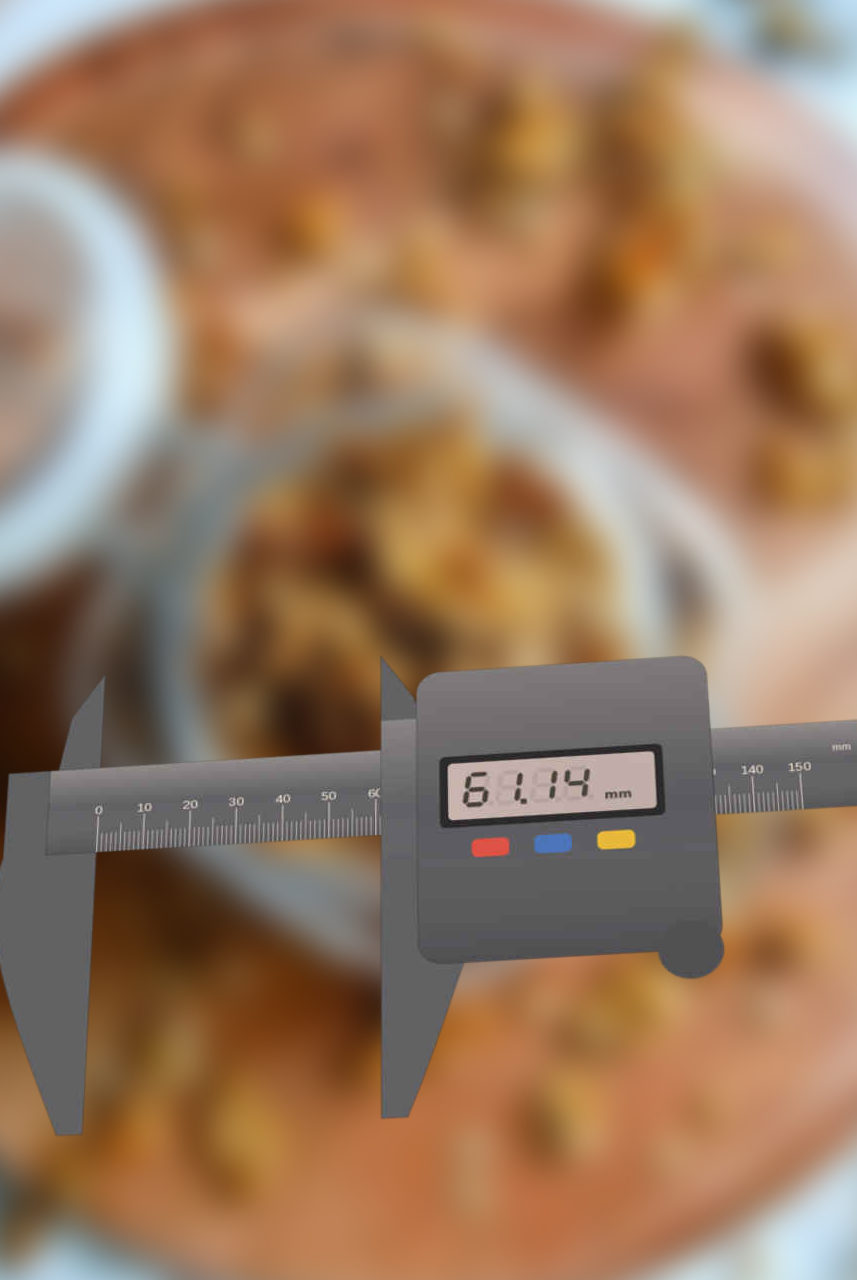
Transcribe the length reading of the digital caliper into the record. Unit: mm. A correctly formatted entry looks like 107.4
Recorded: 61.14
